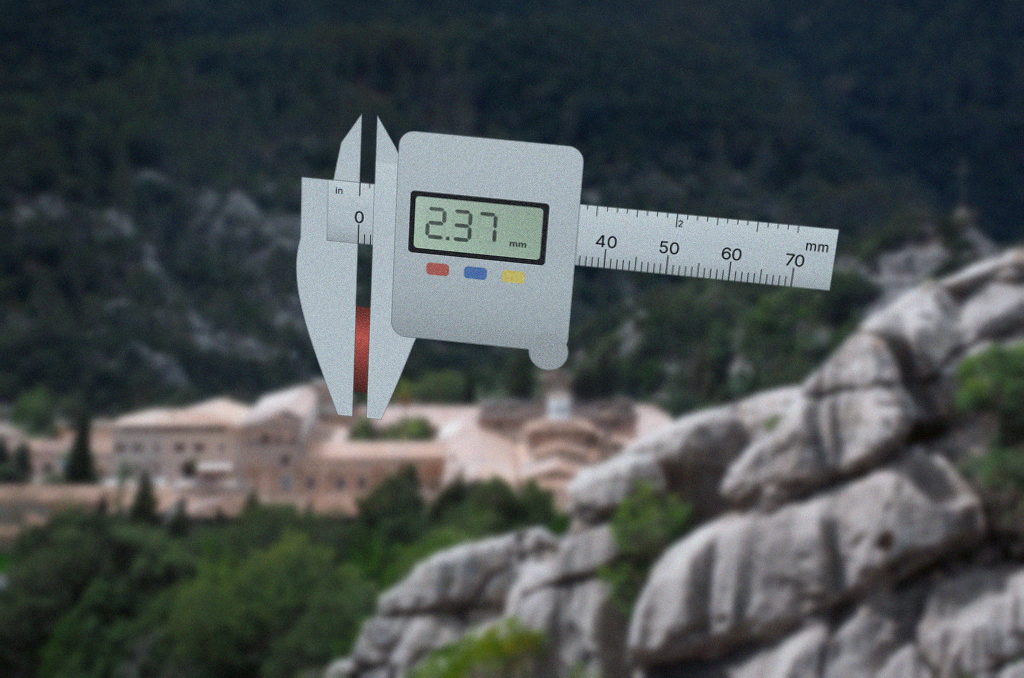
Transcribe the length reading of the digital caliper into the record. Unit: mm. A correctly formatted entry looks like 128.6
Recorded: 2.37
